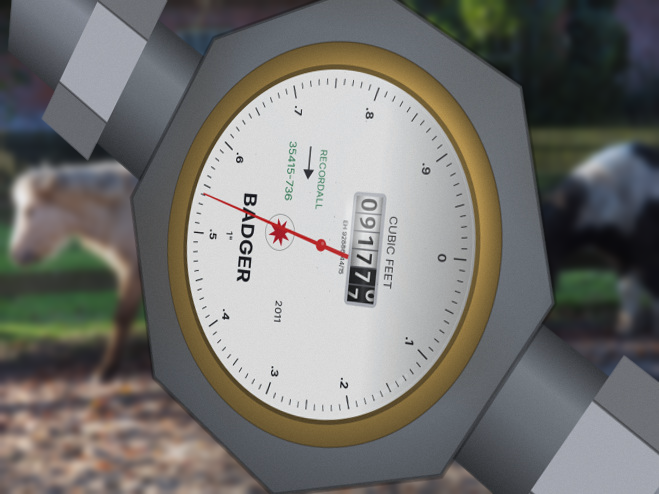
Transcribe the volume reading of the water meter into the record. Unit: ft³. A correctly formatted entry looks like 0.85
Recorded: 91776.54
